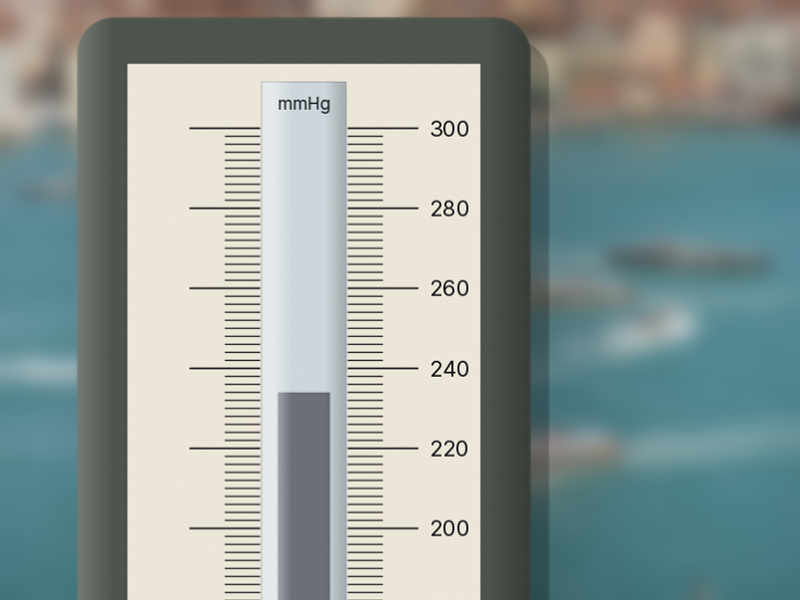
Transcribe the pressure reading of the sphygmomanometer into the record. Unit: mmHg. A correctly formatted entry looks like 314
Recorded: 234
